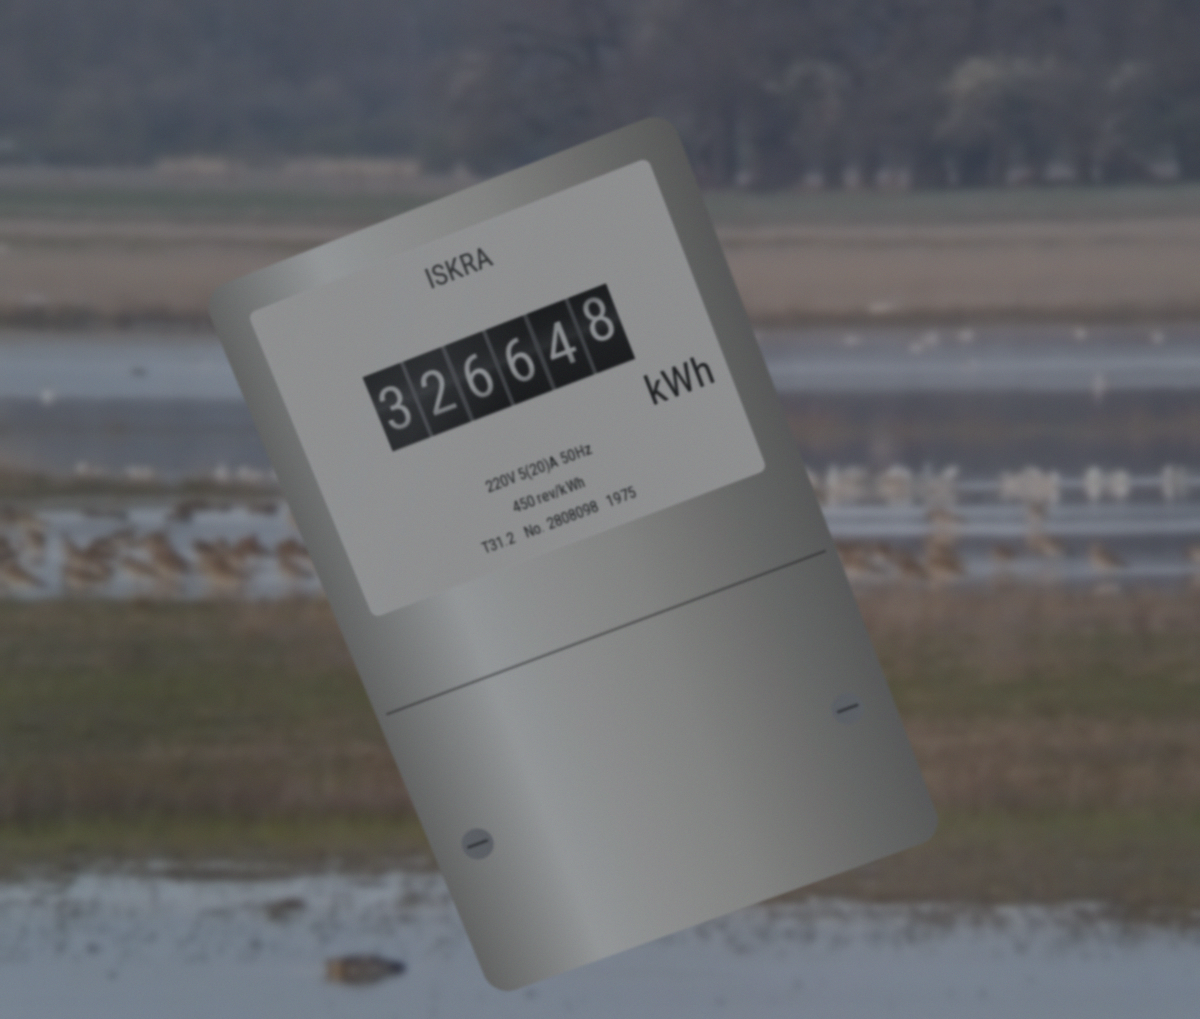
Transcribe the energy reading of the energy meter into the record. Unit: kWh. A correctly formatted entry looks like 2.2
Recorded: 326648
